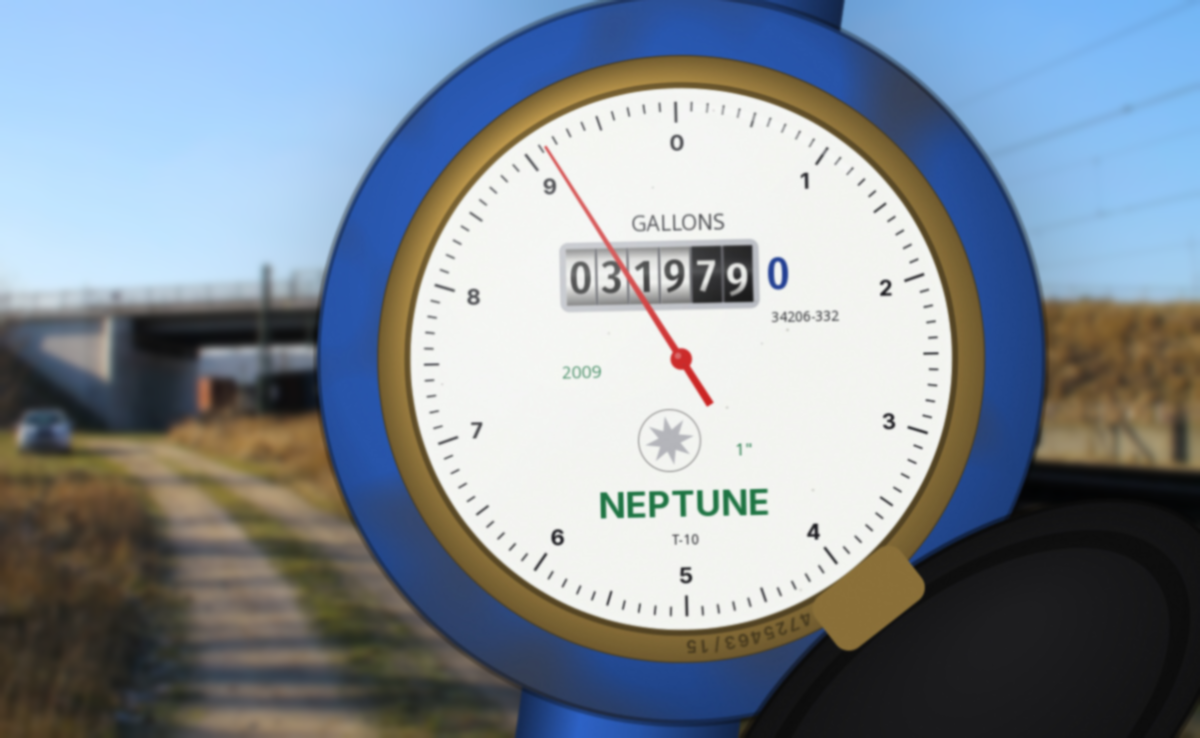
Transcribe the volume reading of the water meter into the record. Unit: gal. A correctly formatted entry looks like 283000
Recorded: 319789.1
